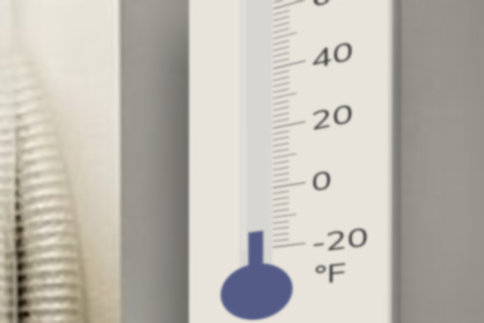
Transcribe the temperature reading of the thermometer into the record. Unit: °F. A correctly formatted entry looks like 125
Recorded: -14
